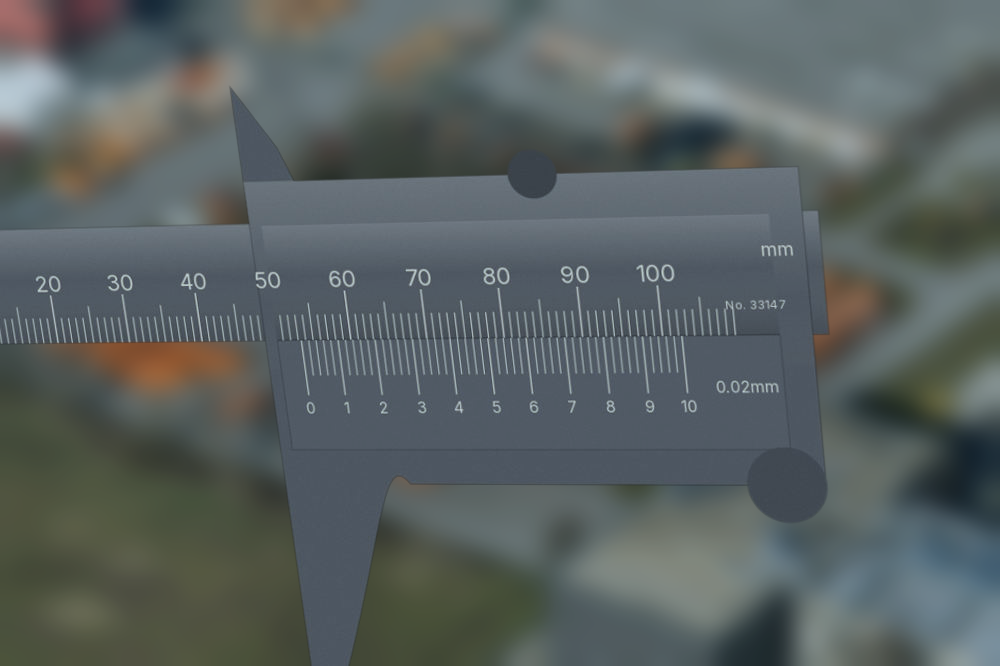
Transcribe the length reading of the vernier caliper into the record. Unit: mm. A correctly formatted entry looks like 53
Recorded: 53.4
